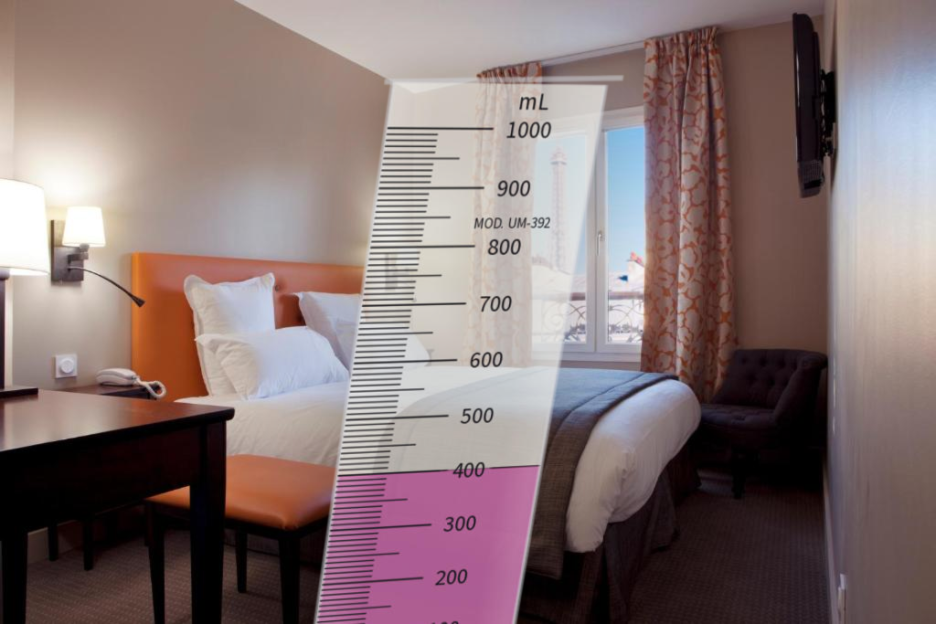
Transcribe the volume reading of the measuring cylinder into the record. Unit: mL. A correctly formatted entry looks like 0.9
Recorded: 400
